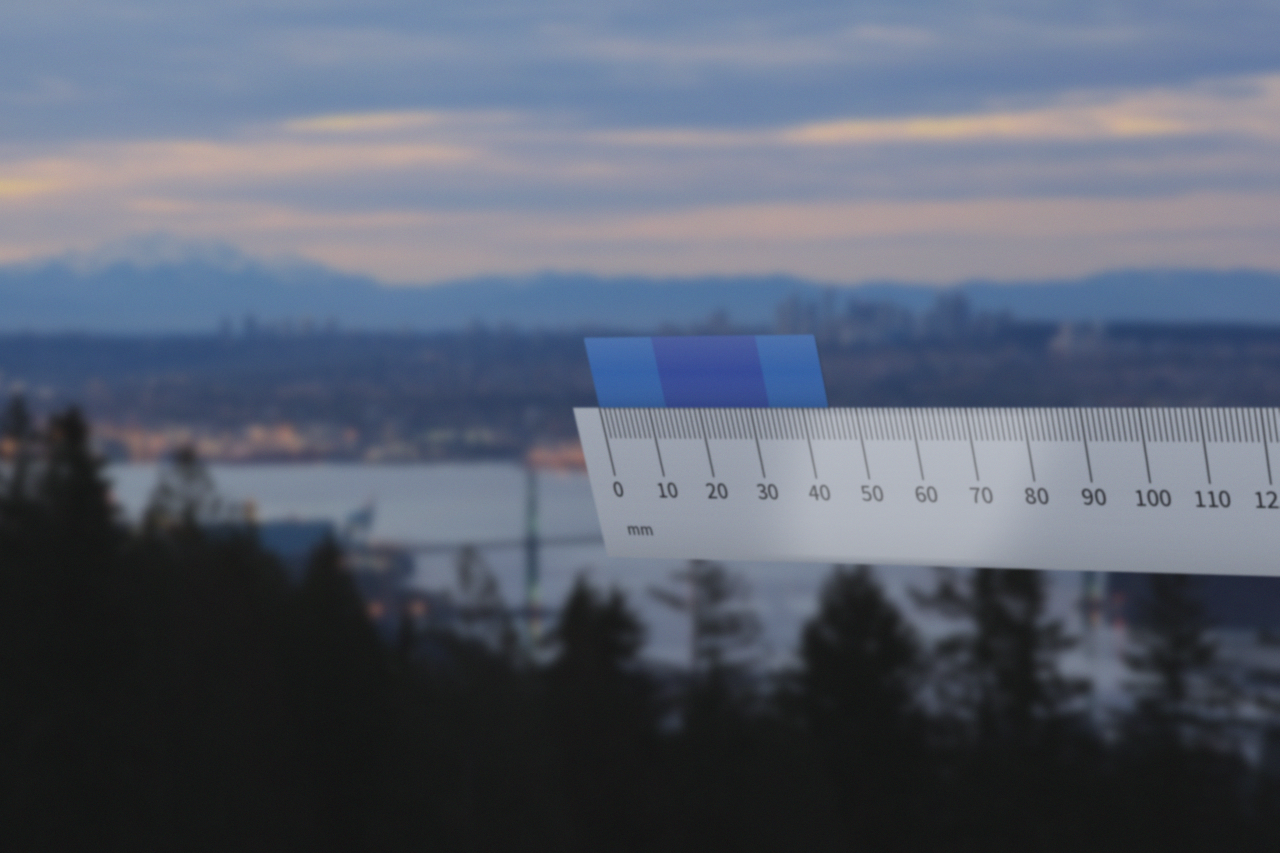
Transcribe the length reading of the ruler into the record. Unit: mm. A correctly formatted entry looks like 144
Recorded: 45
